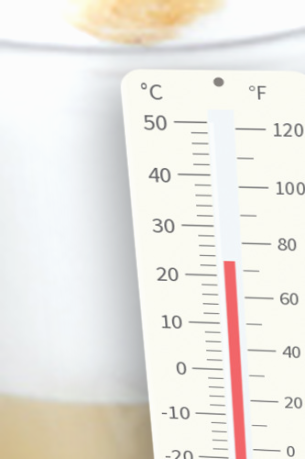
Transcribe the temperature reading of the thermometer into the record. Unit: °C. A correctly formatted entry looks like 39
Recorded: 23
